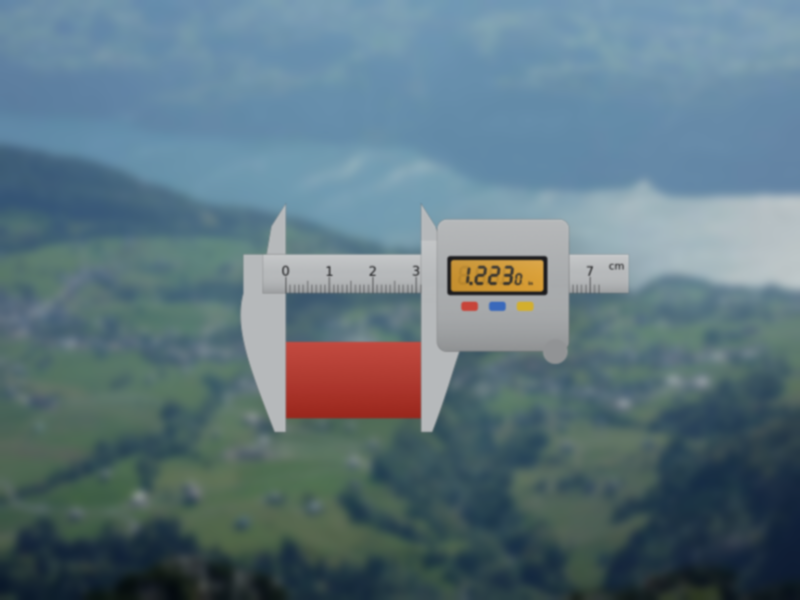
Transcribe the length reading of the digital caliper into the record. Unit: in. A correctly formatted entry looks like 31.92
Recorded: 1.2230
